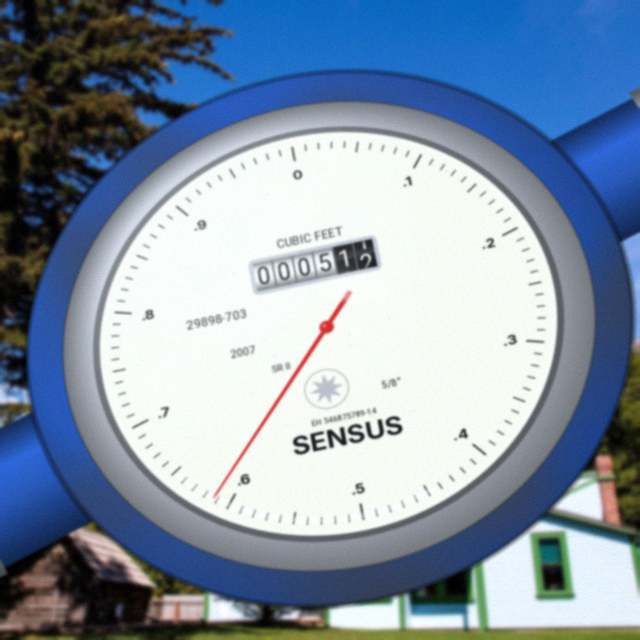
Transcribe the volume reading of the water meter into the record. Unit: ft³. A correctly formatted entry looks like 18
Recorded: 511.61
